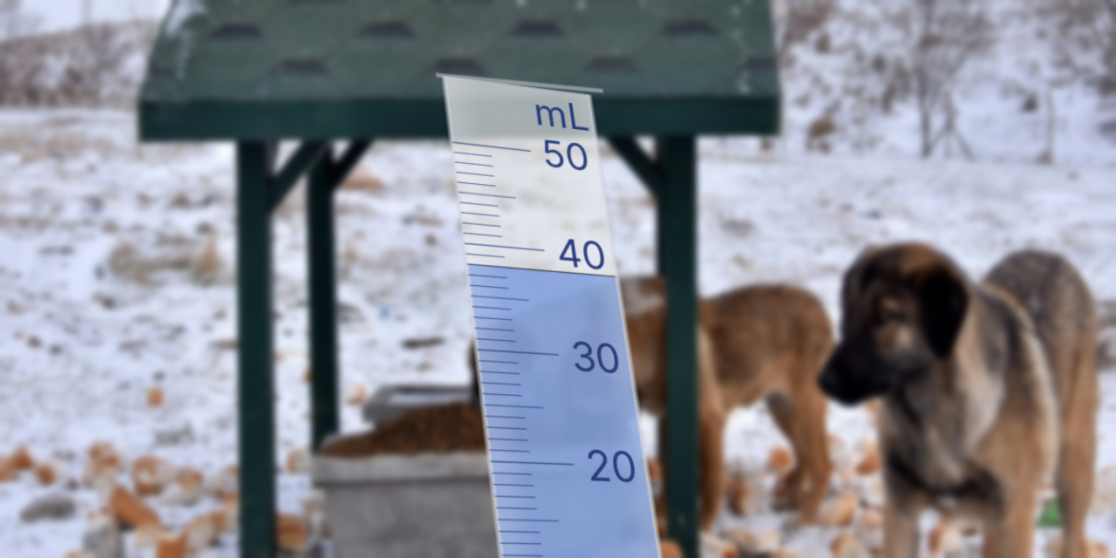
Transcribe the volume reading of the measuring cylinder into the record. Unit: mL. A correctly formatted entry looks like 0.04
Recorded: 38
